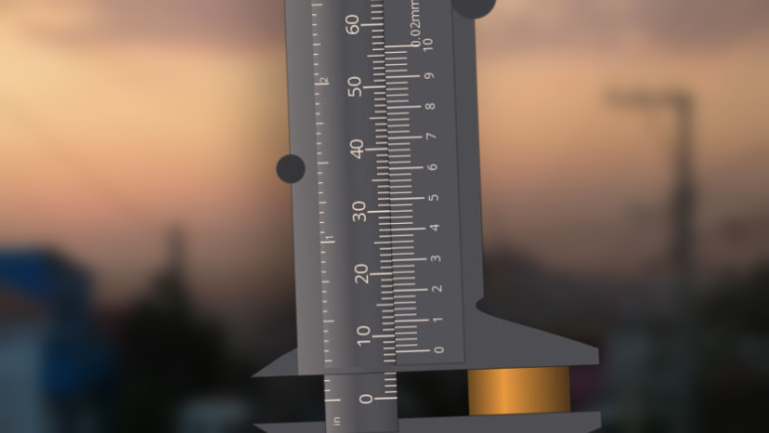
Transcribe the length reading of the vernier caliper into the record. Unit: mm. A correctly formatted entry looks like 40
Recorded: 7.4
